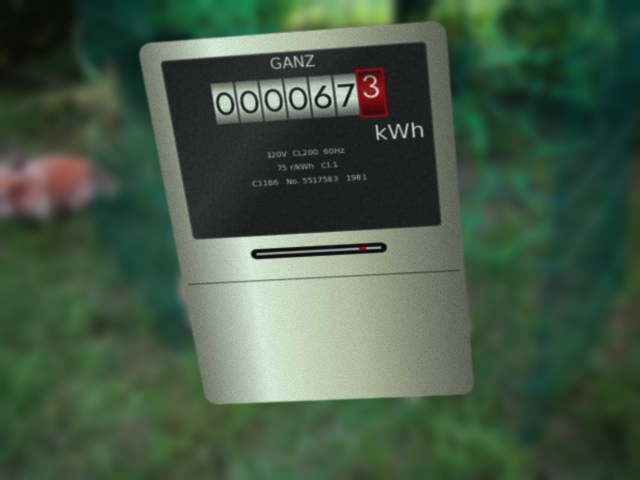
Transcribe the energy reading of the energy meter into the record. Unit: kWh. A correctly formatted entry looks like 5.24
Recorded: 67.3
